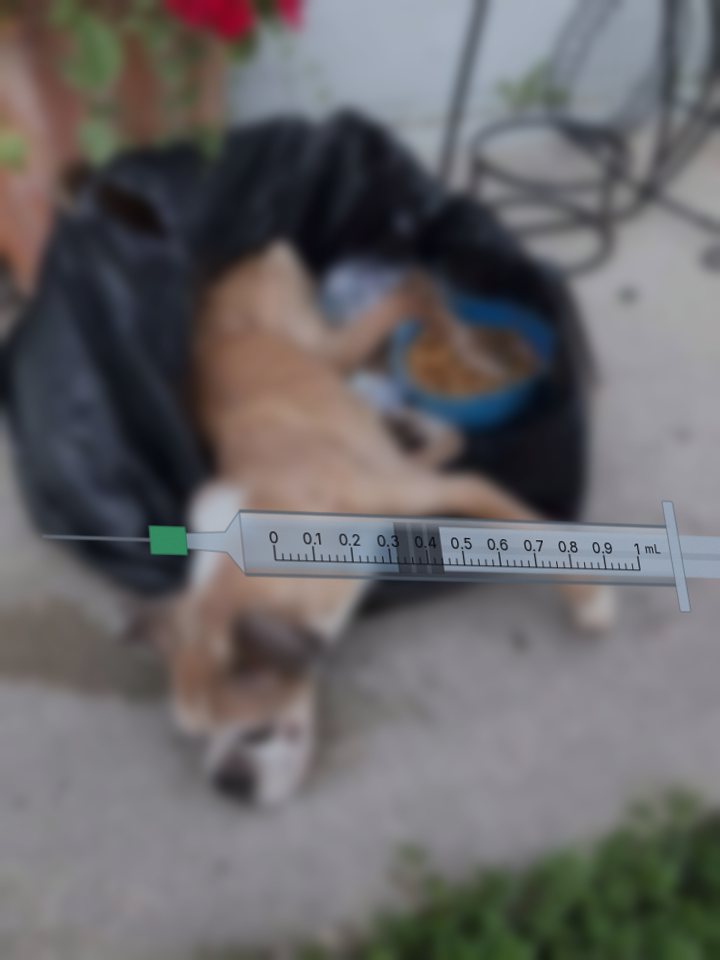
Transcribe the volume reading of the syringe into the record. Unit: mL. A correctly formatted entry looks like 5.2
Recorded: 0.32
